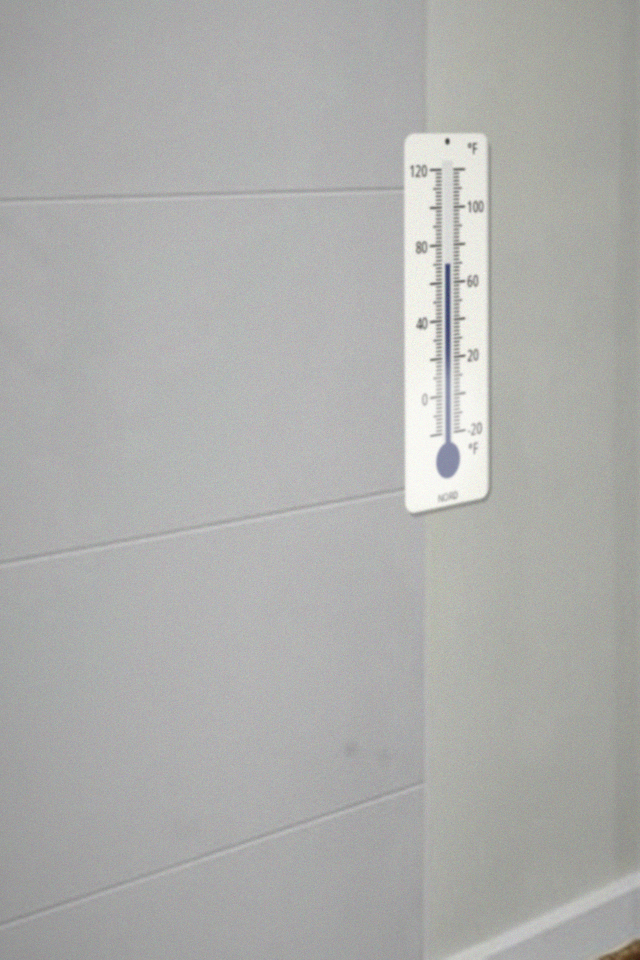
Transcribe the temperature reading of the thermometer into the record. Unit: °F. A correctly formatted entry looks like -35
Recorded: 70
